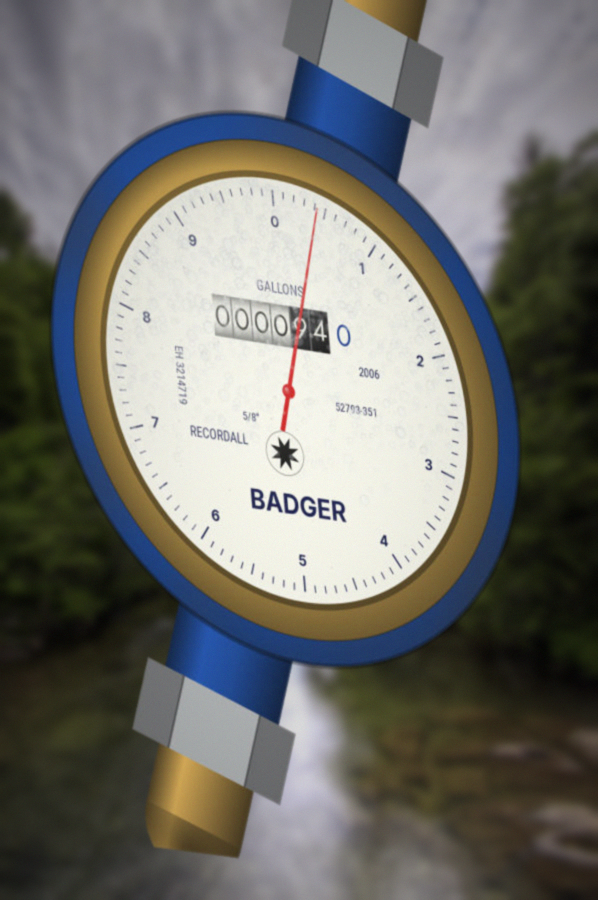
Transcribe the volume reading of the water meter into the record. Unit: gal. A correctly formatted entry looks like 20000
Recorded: 940.4
